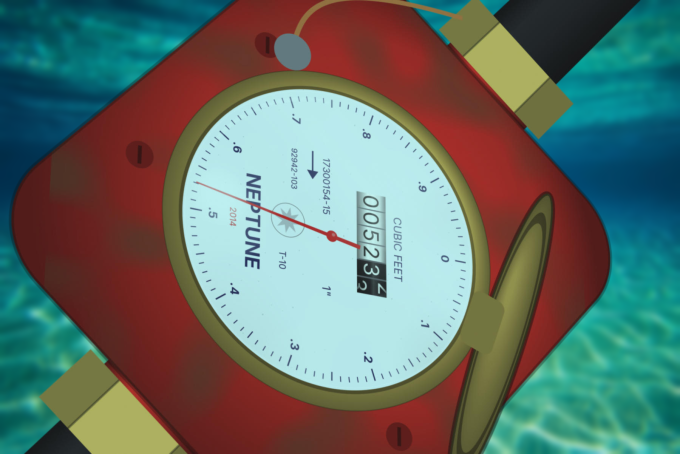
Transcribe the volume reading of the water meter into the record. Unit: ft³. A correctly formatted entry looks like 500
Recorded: 5232.53
